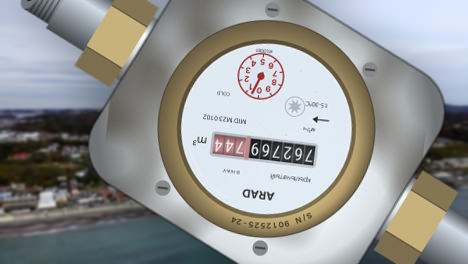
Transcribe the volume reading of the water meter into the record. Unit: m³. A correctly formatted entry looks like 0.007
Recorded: 762769.7440
